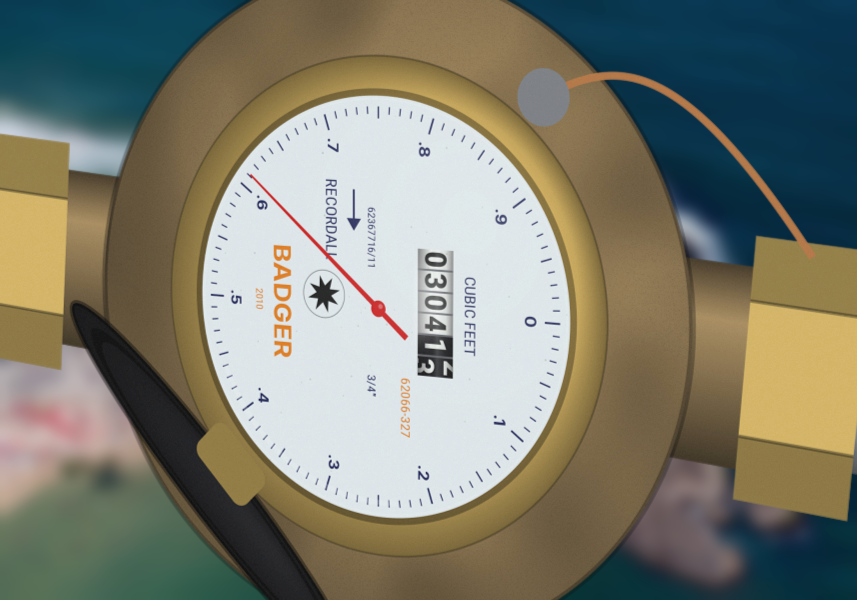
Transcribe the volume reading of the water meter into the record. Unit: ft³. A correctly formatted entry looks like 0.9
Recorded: 30412.61
